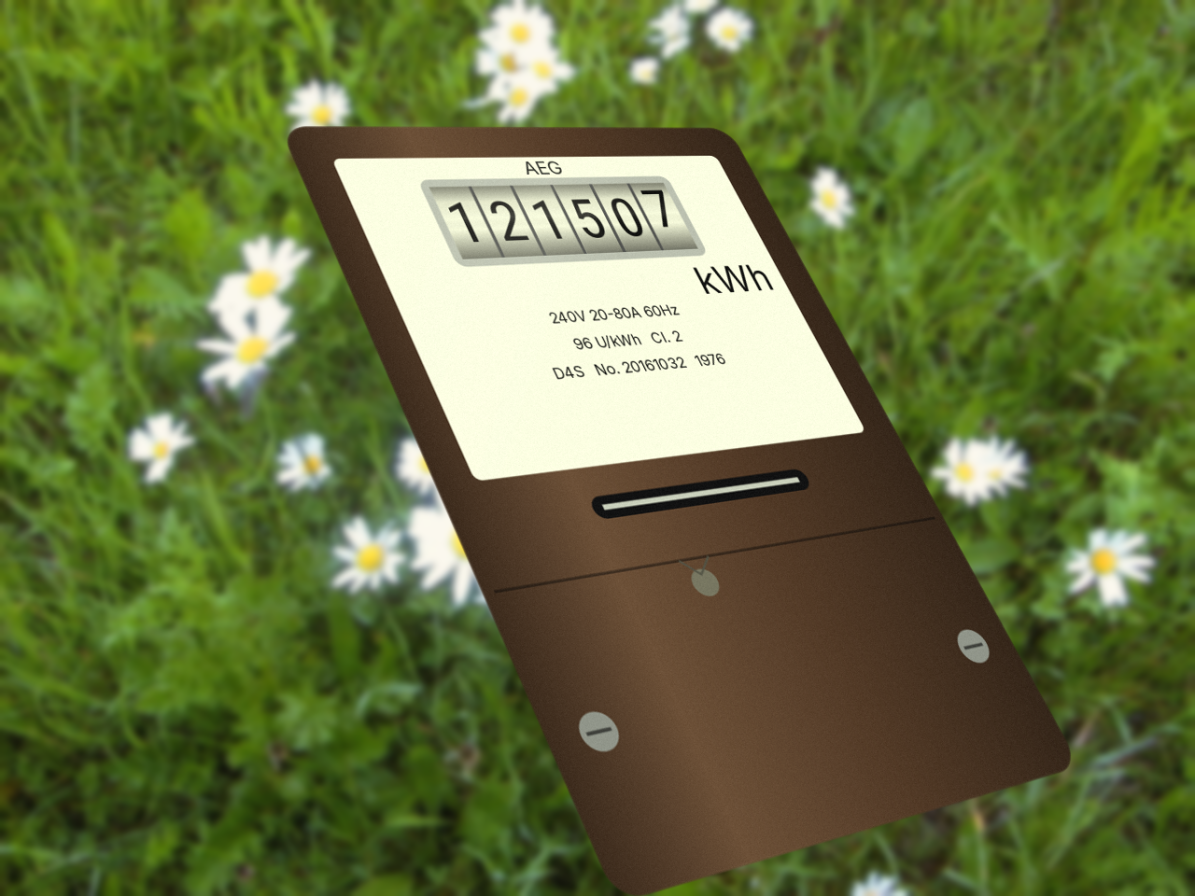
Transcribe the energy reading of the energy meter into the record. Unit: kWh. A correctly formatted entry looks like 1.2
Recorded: 121507
